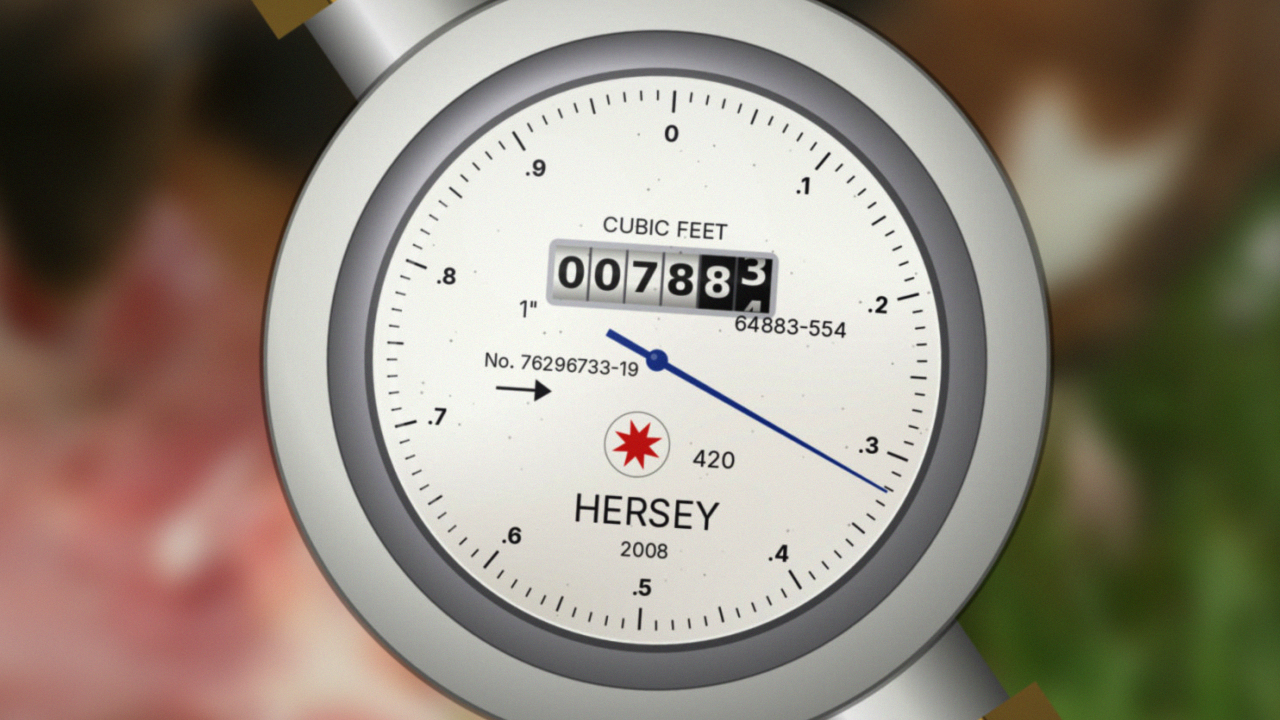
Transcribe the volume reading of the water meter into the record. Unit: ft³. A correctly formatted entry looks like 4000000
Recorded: 7883.32
